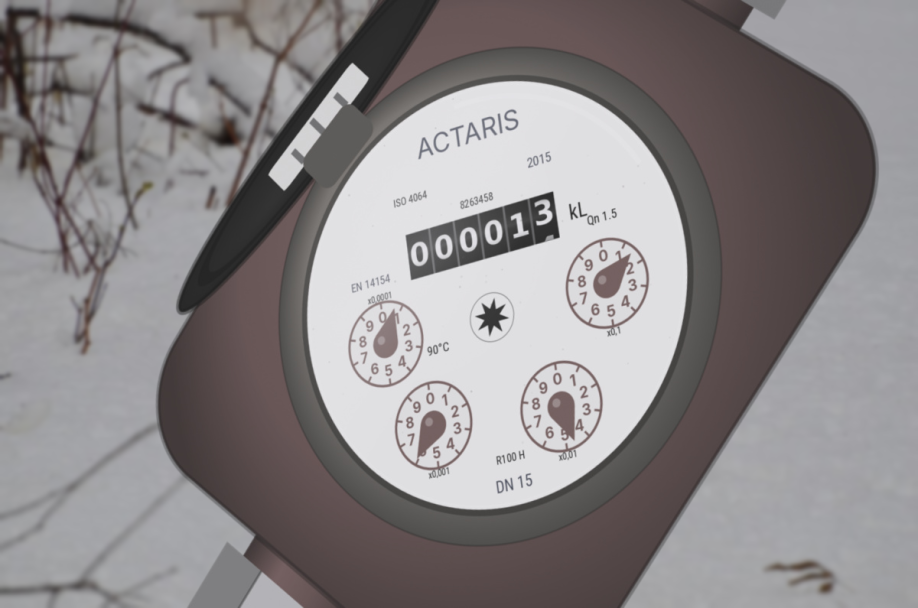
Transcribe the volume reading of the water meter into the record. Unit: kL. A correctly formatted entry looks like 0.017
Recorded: 13.1460
